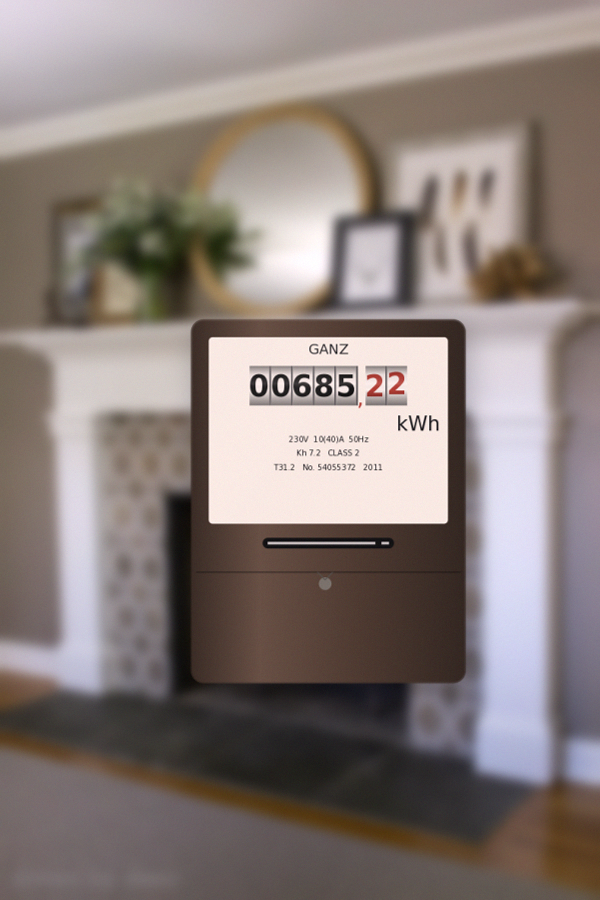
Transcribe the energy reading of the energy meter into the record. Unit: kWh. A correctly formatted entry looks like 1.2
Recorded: 685.22
